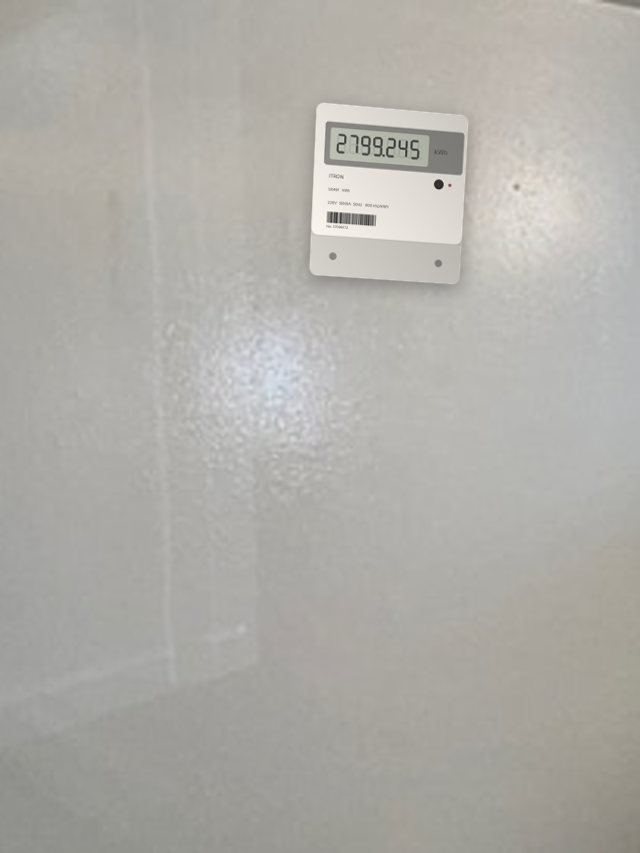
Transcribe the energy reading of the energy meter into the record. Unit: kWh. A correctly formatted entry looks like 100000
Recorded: 2799.245
